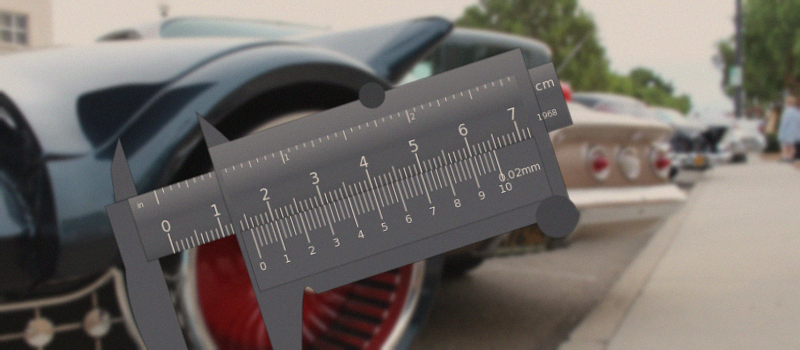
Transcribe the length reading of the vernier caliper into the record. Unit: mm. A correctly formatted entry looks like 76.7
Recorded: 15.5
